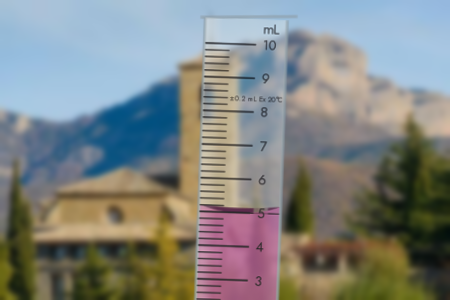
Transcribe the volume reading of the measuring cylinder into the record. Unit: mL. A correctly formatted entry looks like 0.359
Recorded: 5
